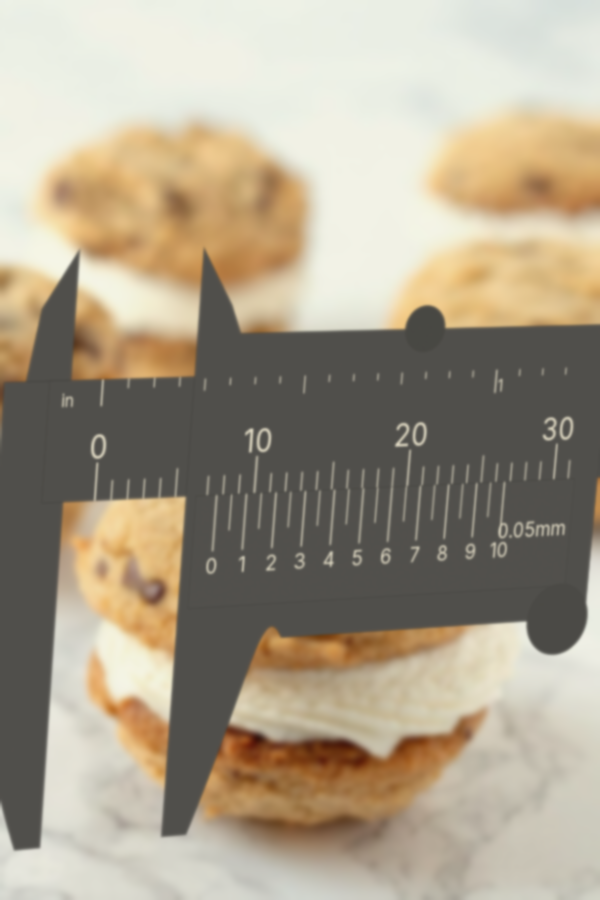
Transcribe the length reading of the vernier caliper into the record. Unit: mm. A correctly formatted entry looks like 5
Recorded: 7.6
